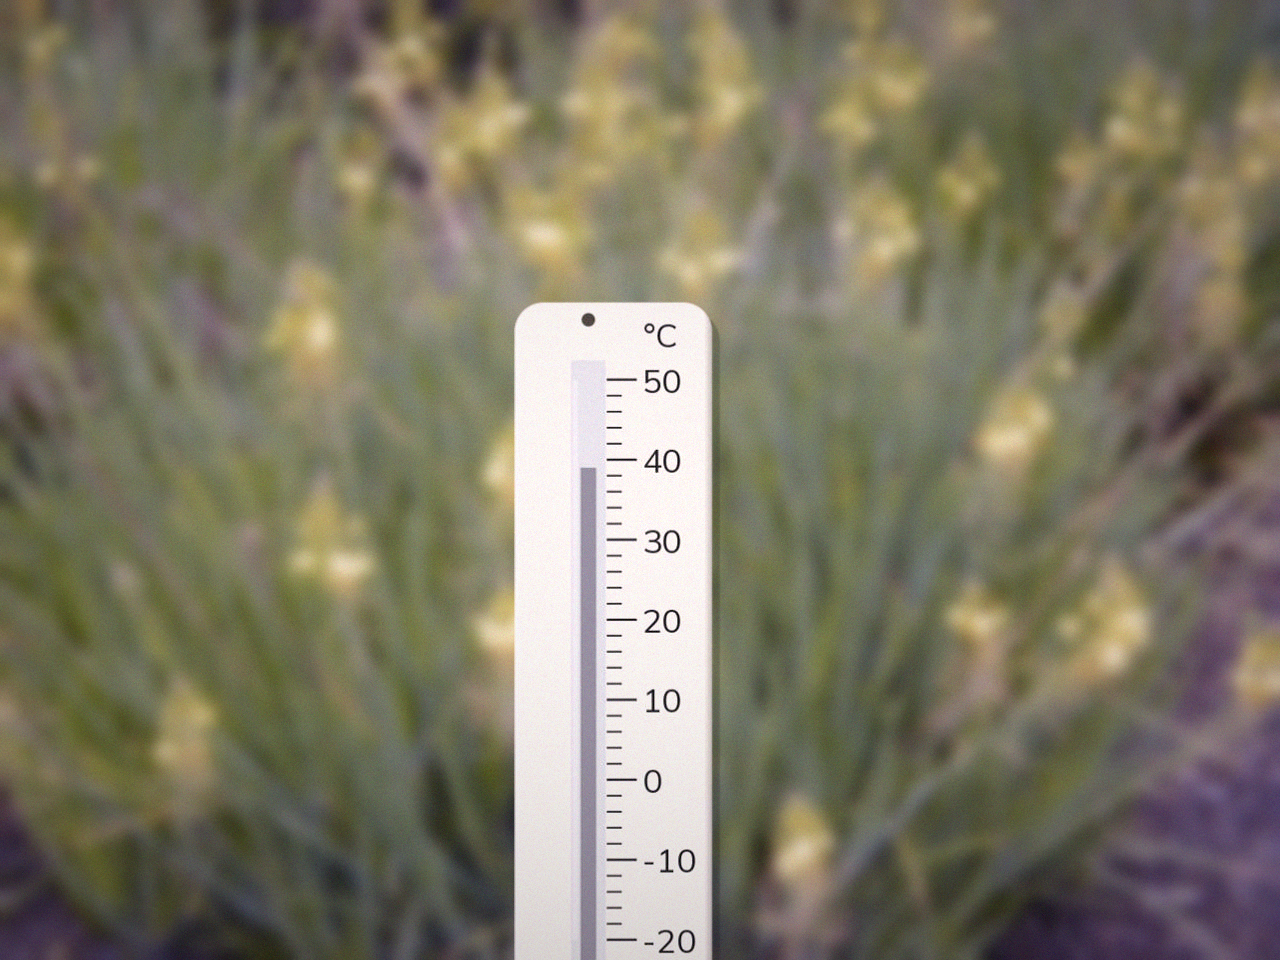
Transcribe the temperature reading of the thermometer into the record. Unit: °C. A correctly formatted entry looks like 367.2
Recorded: 39
